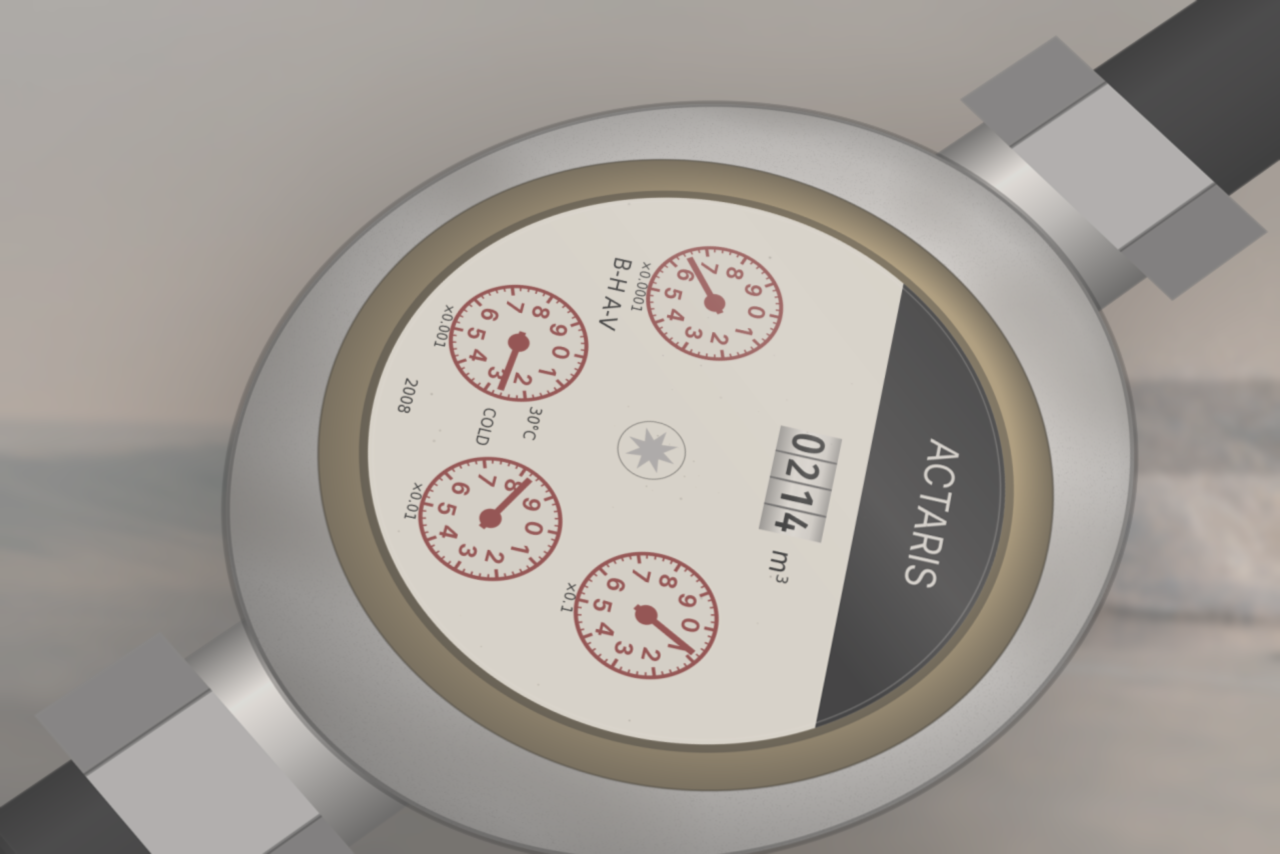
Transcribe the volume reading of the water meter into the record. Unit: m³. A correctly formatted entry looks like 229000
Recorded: 214.0826
